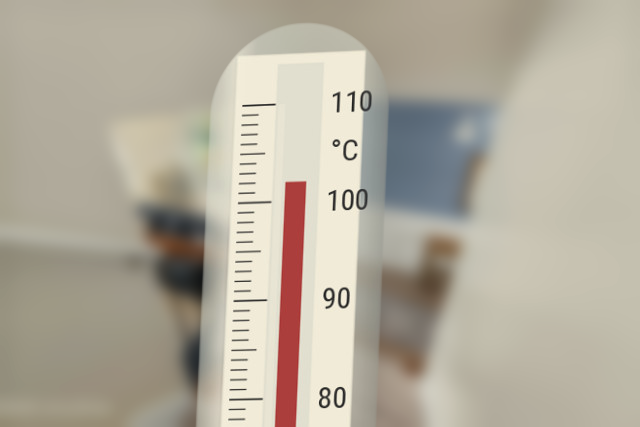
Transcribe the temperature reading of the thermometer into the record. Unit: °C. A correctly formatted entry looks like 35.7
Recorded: 102
